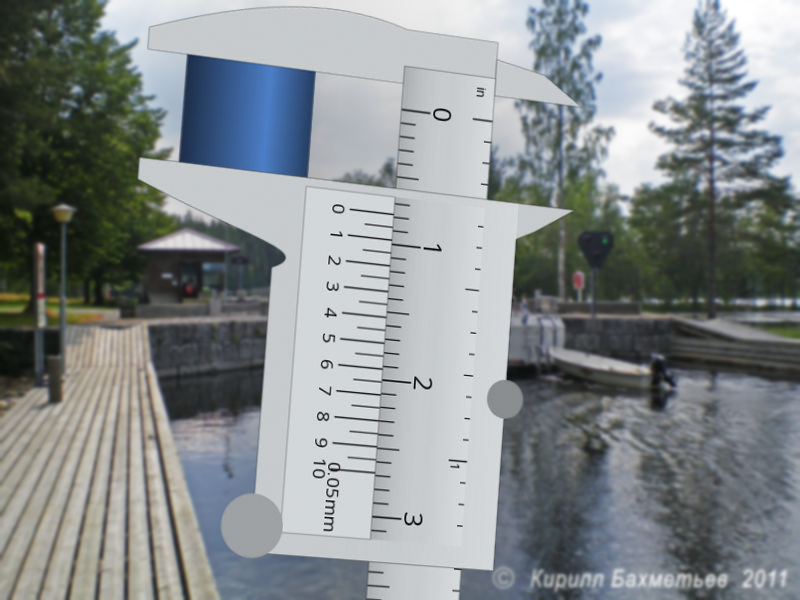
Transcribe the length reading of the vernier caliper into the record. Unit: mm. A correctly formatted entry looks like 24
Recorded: 7.8
